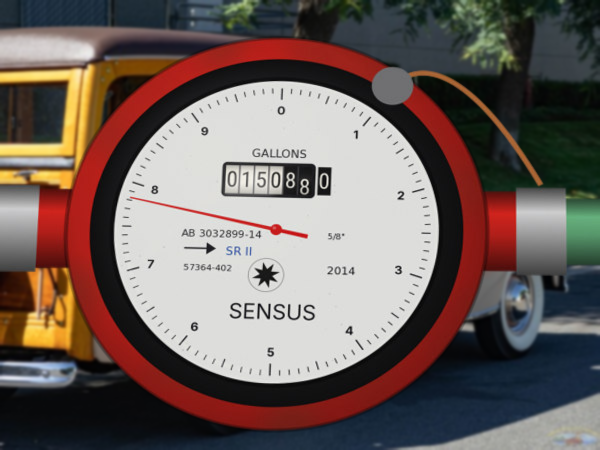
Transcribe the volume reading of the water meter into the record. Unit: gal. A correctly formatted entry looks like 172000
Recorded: 150877.8
